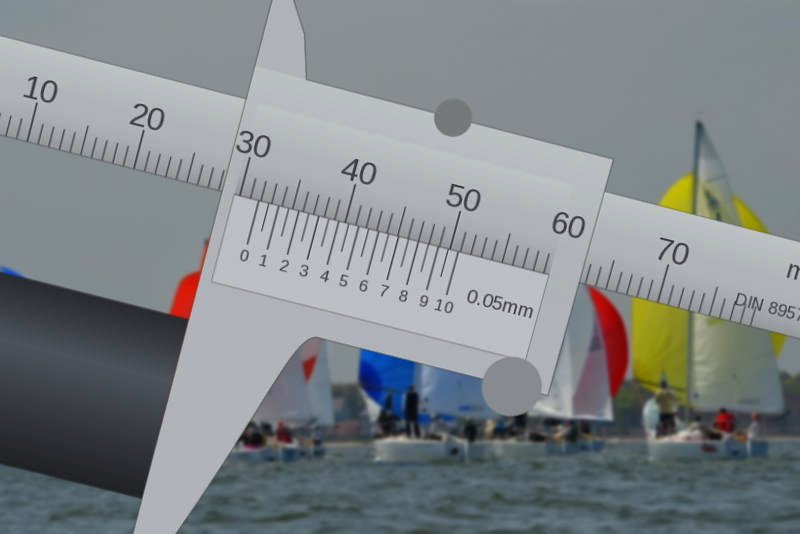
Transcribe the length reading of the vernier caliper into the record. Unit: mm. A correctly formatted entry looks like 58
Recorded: 31.8
